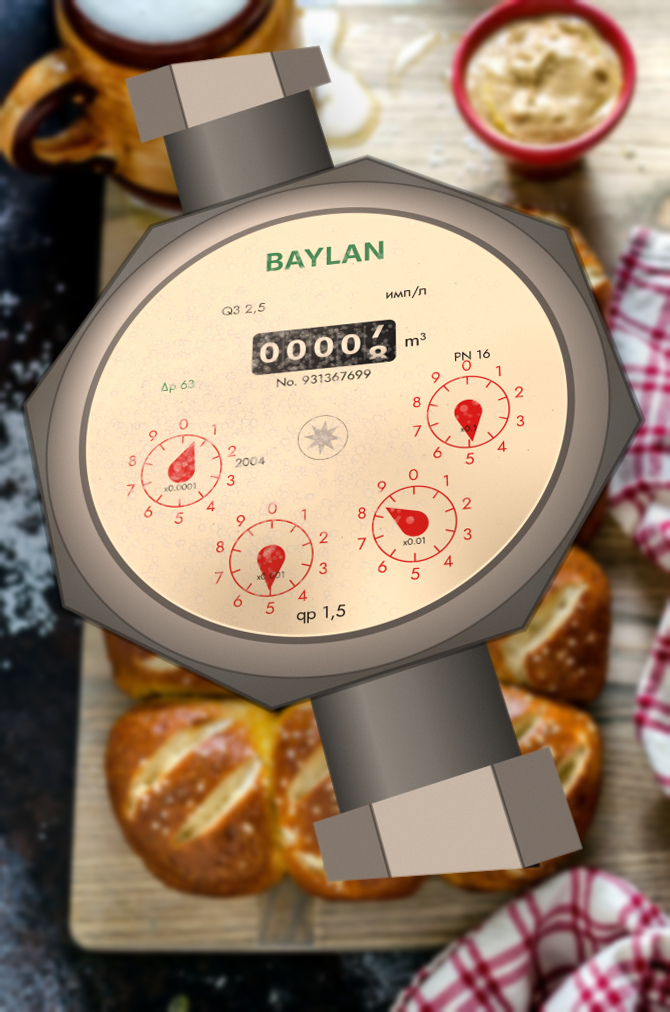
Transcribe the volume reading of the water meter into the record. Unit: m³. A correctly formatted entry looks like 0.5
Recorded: 7.4850
